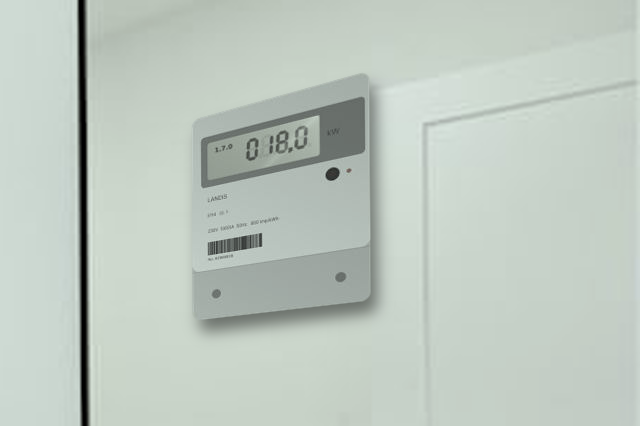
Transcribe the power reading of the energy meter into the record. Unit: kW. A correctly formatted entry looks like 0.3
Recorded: 18.0
